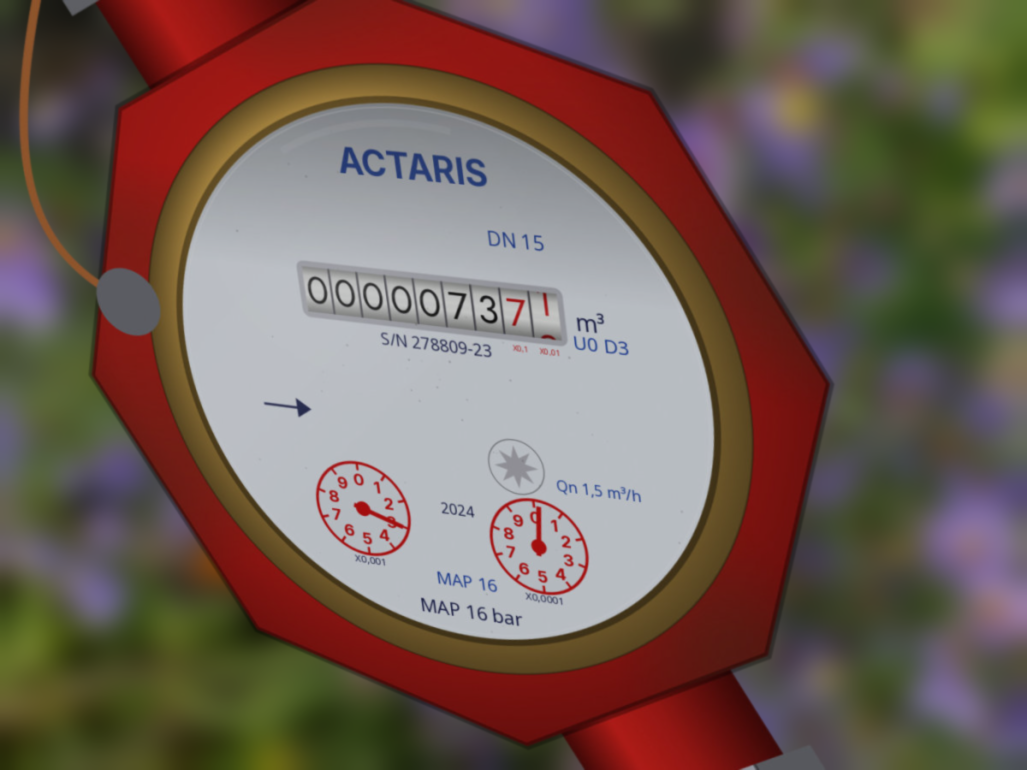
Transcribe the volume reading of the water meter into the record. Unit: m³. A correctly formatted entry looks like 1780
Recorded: 73.7130
